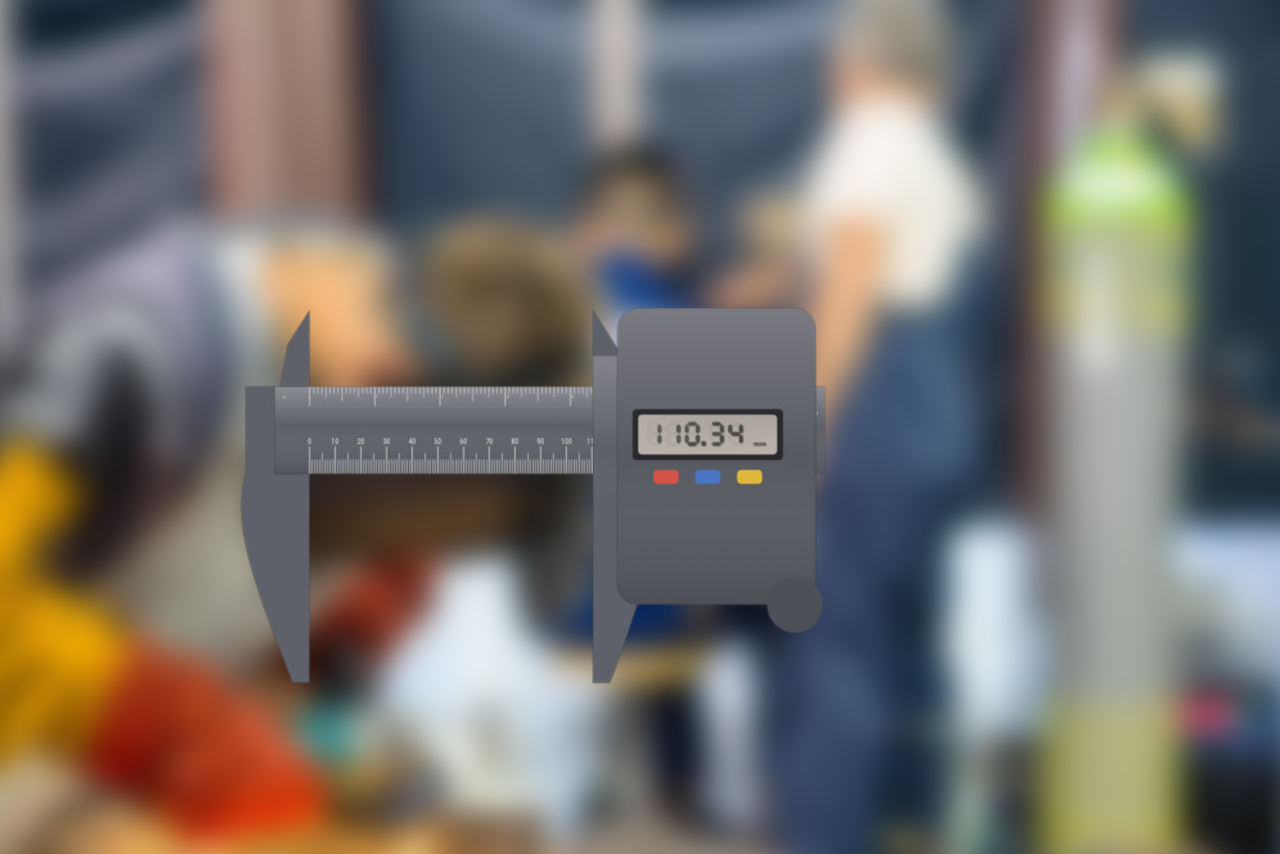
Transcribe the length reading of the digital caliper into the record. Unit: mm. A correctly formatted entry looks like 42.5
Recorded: 110.34
